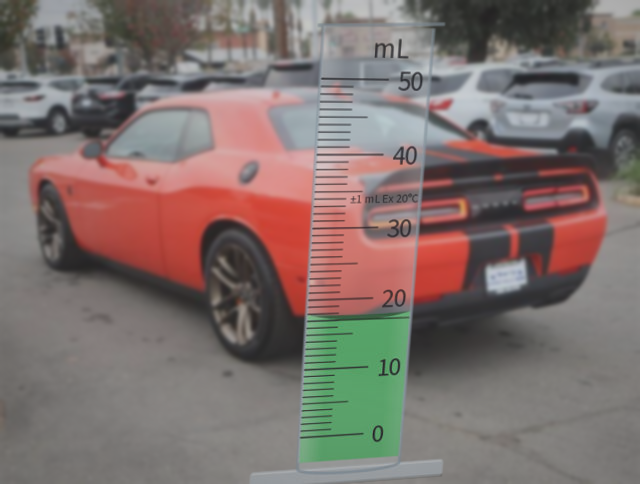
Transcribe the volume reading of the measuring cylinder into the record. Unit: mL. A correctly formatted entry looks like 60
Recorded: 17
